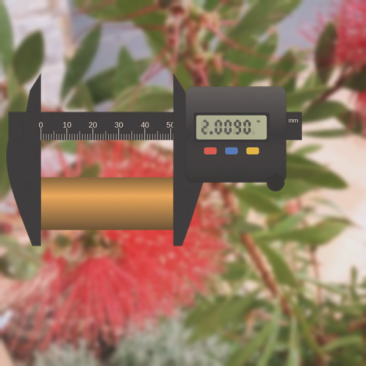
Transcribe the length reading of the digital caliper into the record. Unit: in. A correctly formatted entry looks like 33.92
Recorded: 2.0090
